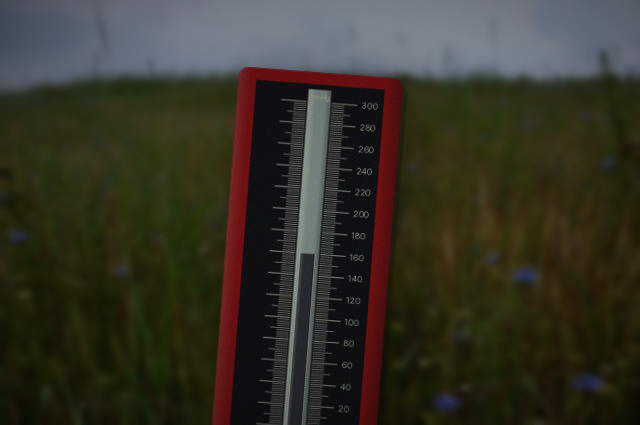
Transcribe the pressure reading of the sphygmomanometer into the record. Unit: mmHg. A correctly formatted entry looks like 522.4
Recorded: 160
